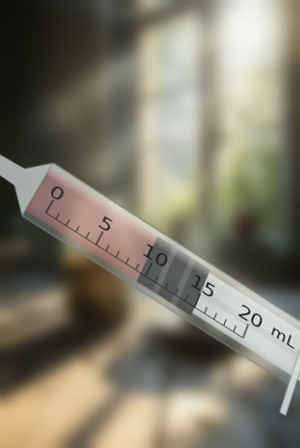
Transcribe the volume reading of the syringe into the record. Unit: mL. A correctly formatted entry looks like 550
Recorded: 9.5
